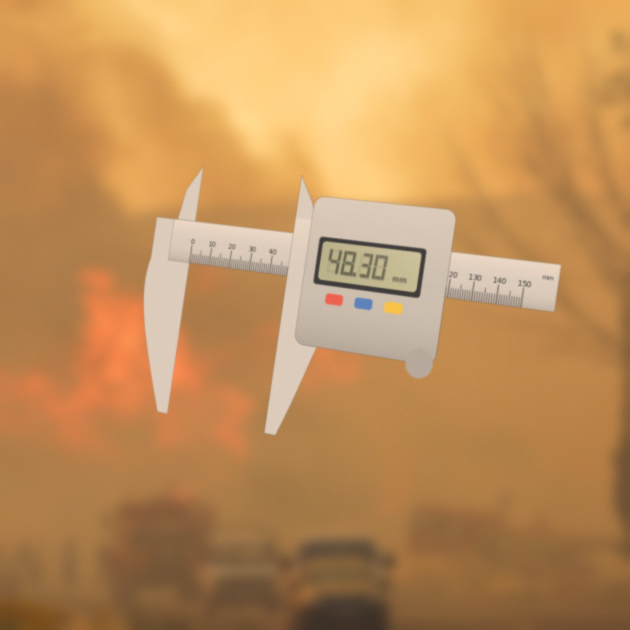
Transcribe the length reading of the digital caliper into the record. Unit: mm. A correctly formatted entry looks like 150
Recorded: 48.30
